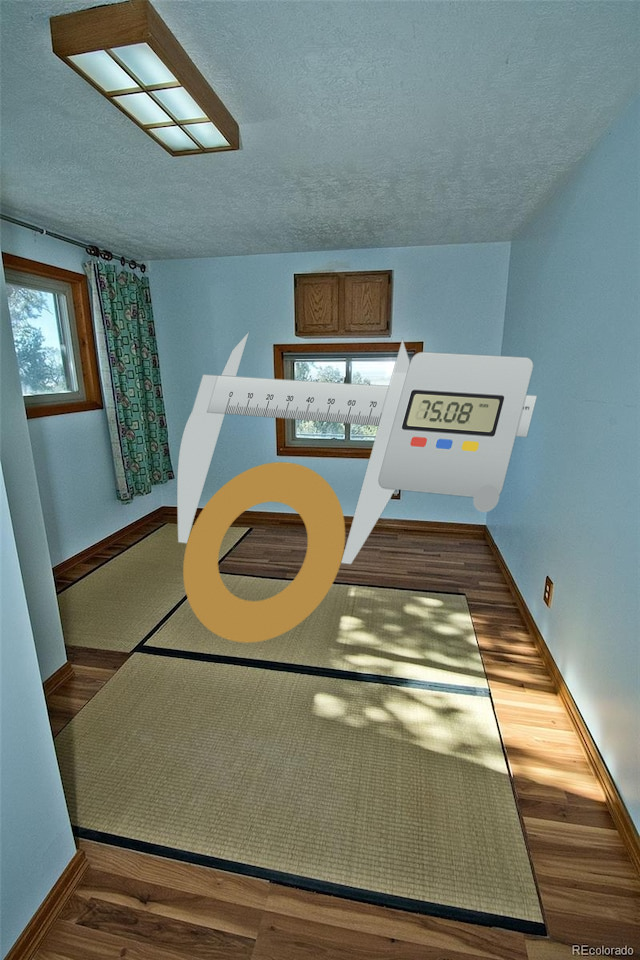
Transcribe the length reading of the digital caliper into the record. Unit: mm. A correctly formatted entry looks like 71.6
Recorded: 75.08
